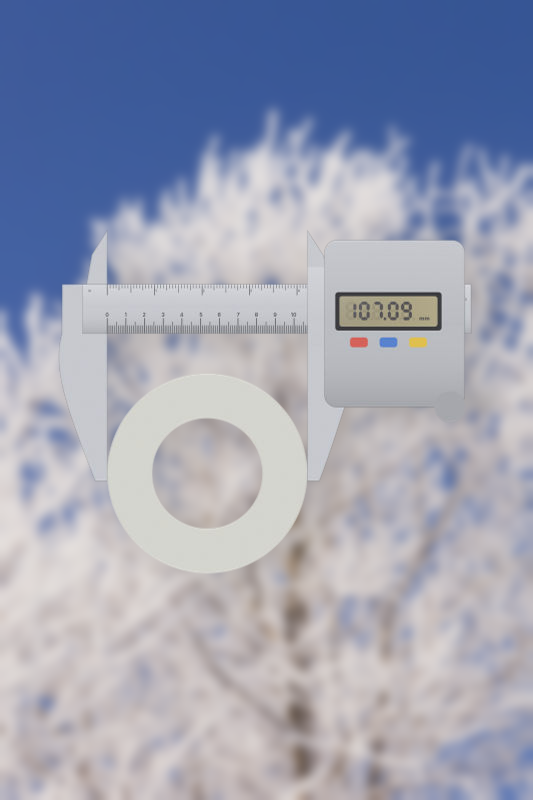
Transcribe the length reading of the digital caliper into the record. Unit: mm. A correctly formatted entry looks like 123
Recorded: 107.09
